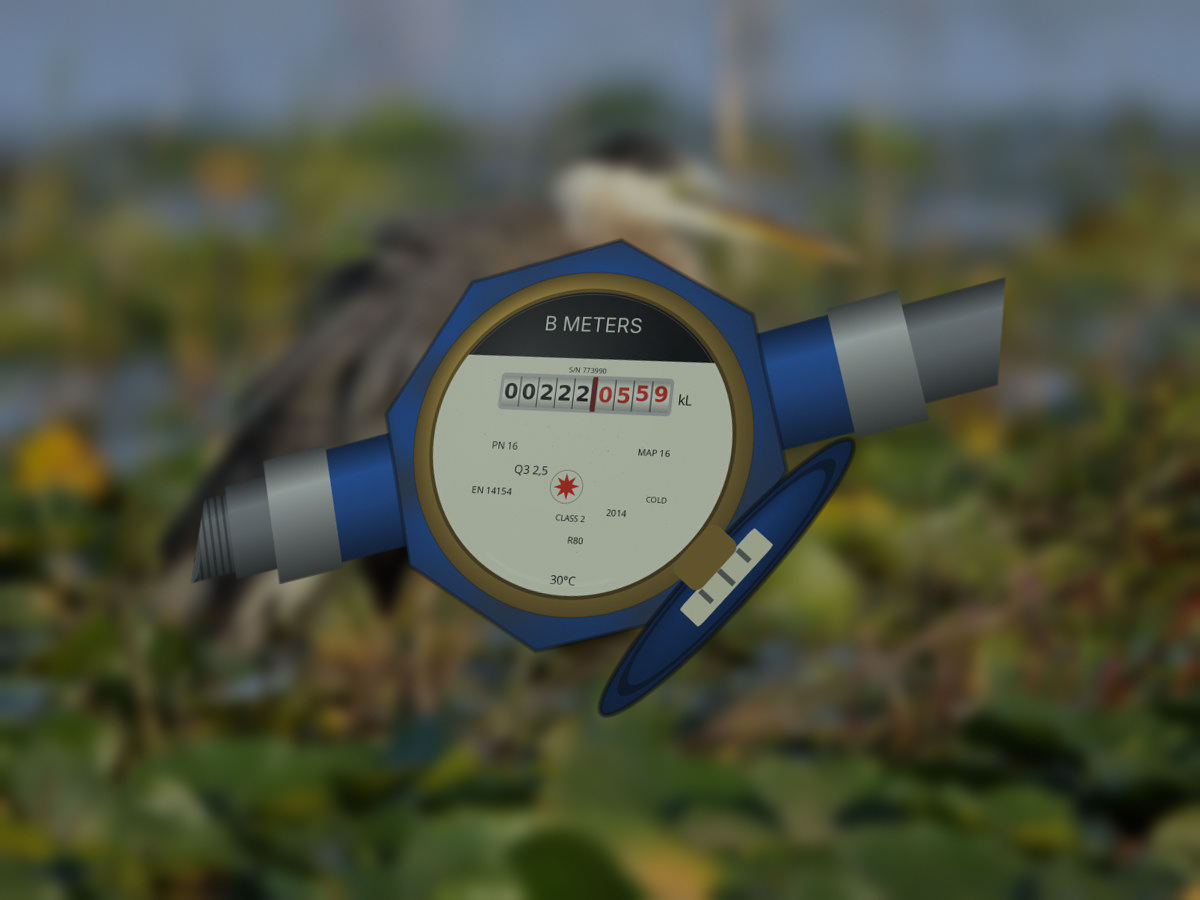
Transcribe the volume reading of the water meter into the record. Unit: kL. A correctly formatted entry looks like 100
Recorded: 222.0559
